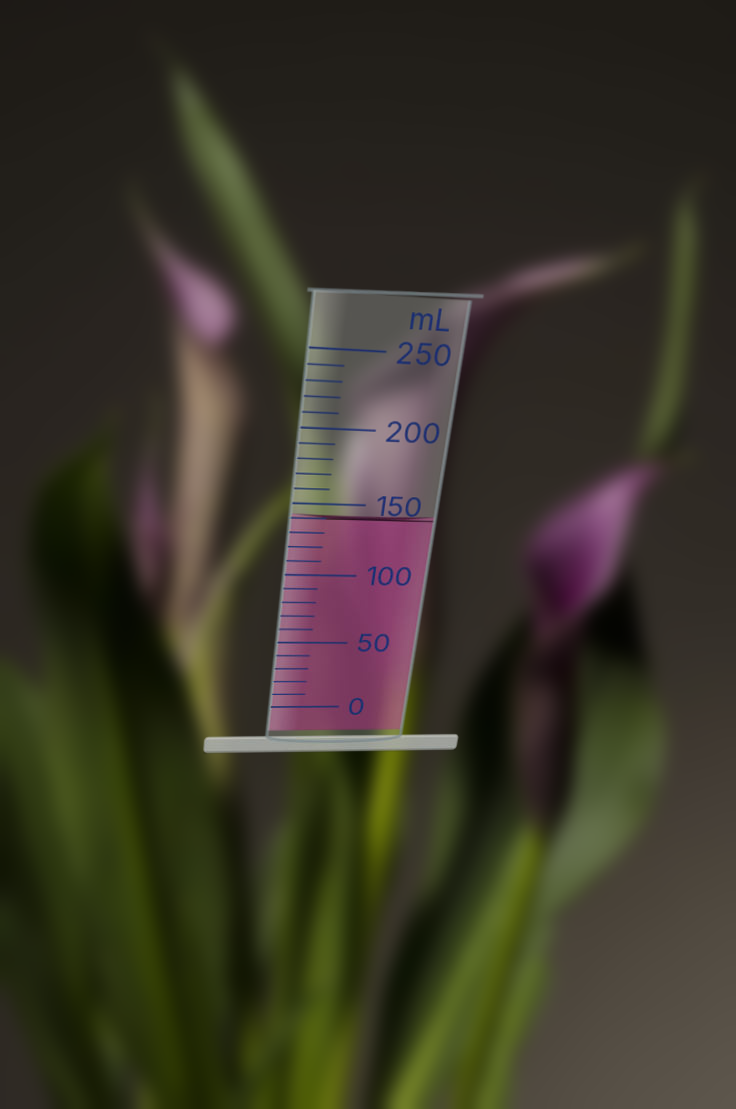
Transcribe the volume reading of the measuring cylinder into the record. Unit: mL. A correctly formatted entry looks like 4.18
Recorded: 140
